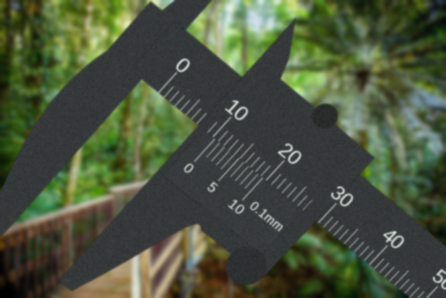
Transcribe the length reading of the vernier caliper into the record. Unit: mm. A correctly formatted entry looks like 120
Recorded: 10.4
